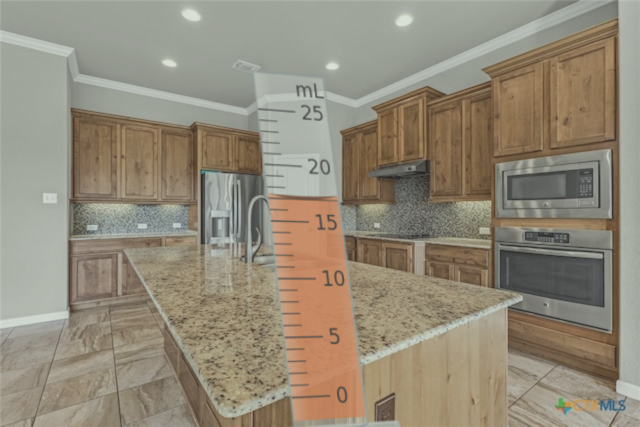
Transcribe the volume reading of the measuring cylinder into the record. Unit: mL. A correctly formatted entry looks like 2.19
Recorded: 17
